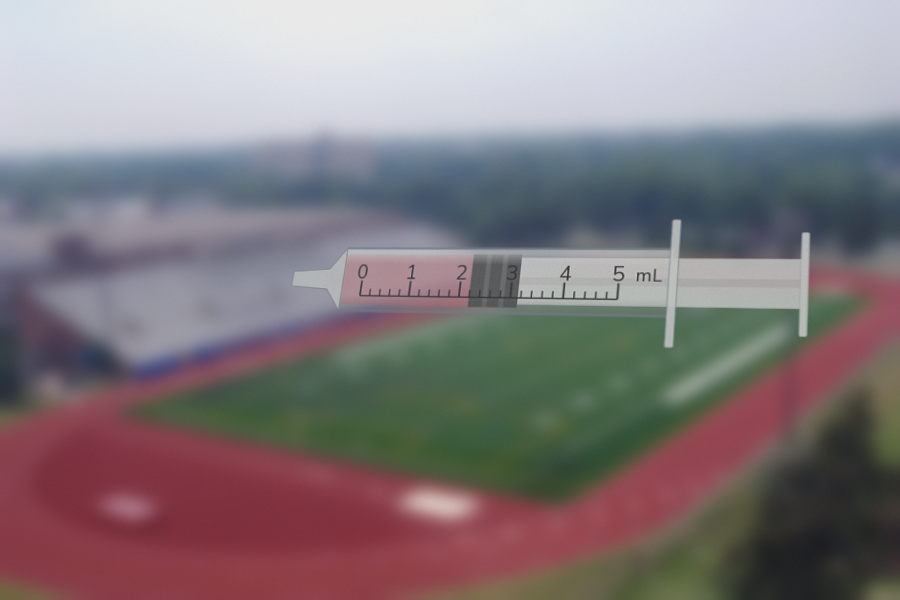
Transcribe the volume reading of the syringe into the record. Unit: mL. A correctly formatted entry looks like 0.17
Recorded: 2.2
